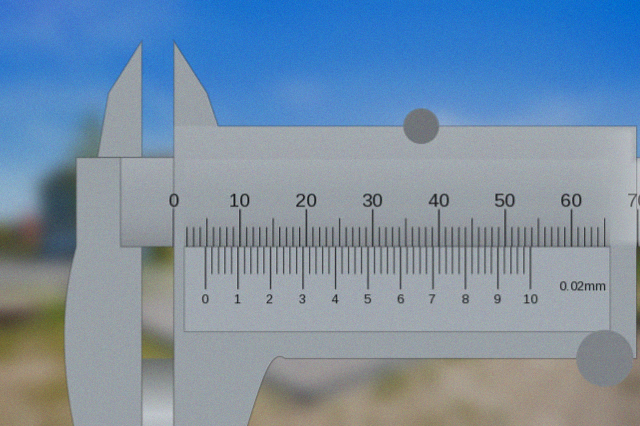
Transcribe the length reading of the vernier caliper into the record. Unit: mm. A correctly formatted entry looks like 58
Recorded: 4.8
